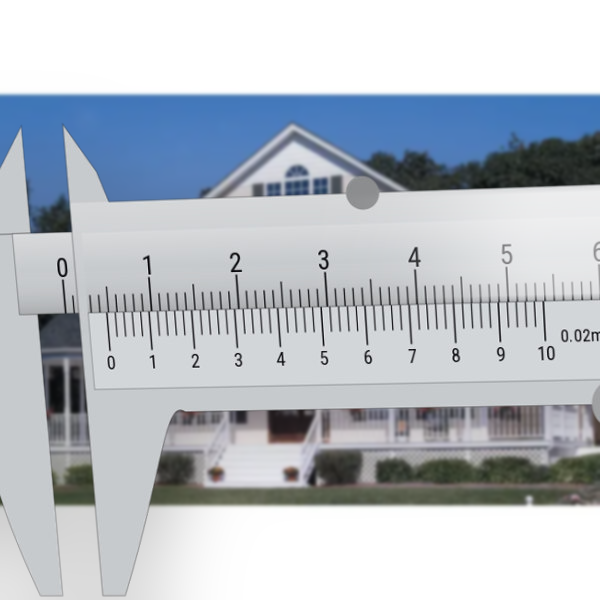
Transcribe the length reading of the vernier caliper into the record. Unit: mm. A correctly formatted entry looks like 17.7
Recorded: 4.8
